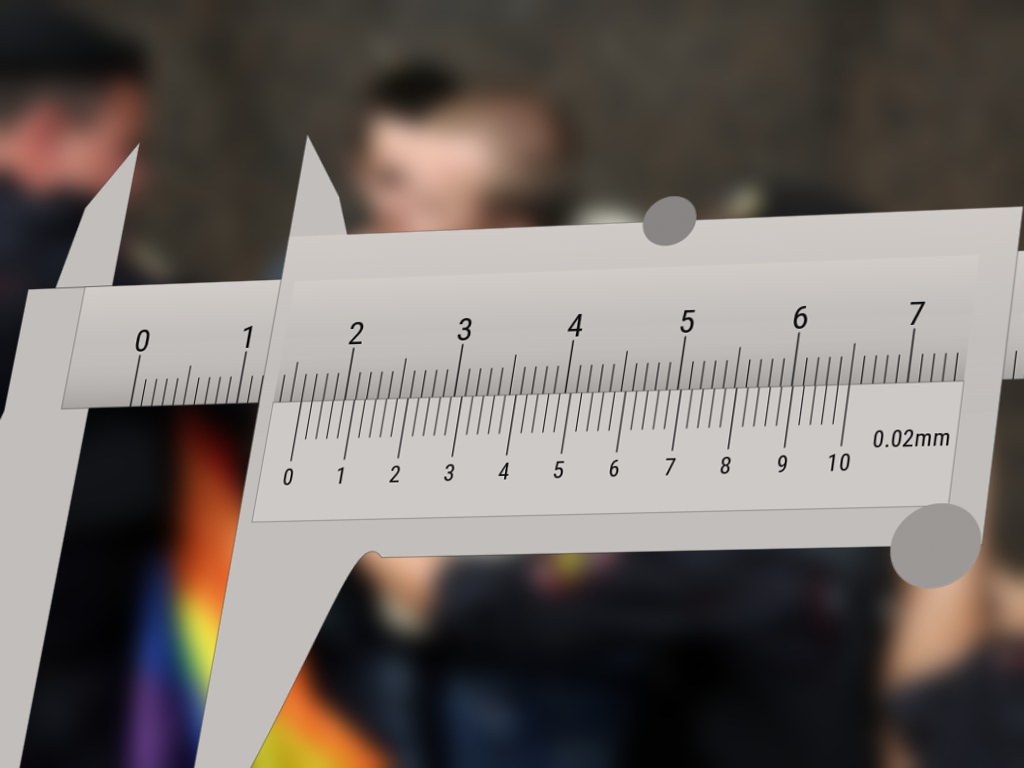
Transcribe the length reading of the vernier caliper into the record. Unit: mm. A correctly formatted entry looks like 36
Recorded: 16.0
